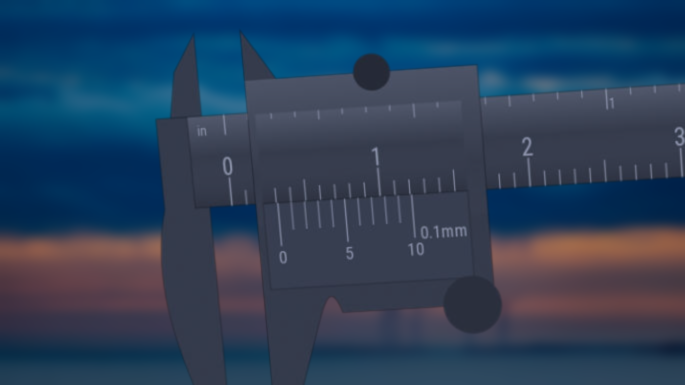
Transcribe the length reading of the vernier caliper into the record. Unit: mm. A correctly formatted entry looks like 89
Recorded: 3.1
